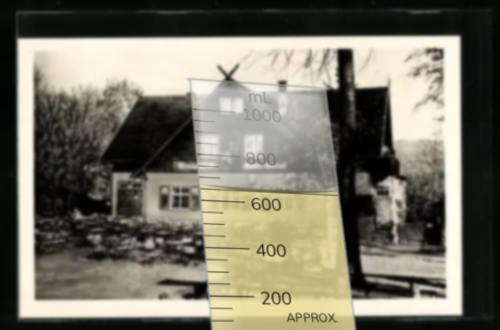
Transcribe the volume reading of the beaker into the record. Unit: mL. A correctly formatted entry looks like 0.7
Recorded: 650
